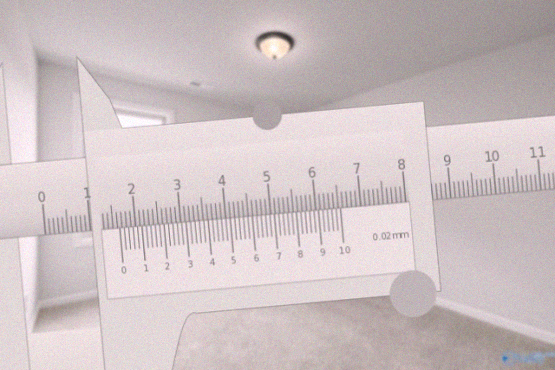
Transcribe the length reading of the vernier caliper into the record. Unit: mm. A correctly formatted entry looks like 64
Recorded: 16.5
